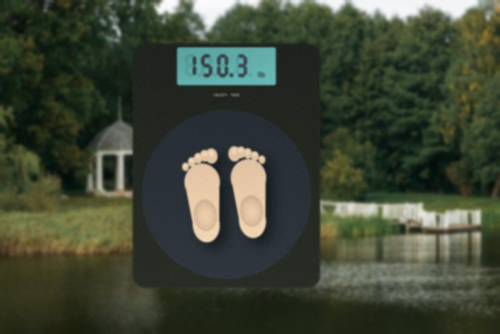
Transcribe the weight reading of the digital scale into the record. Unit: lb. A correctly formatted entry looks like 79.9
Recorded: 150.3
